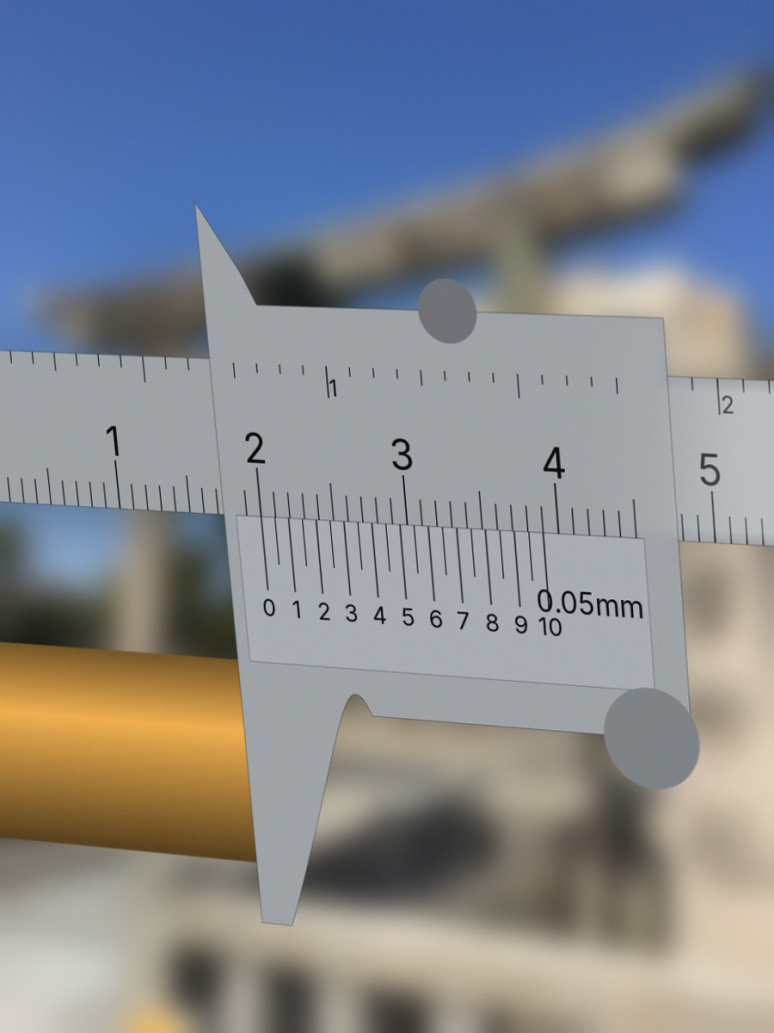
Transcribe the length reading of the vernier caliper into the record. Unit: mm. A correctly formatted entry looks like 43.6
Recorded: 20.0
